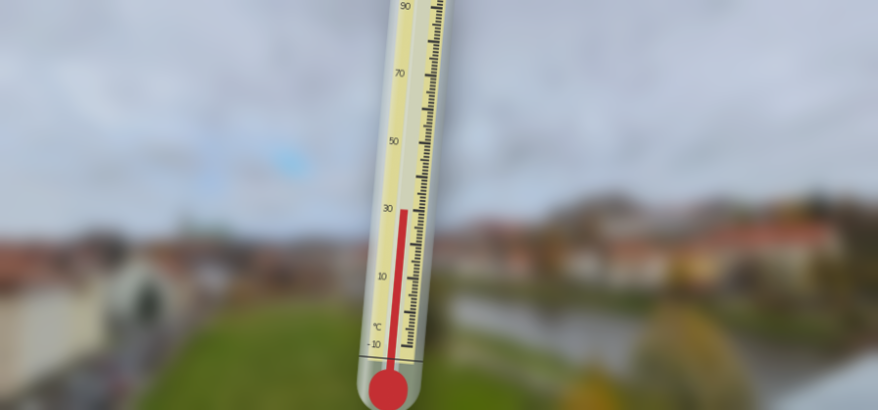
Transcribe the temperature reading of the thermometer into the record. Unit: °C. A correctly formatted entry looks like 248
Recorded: 30
